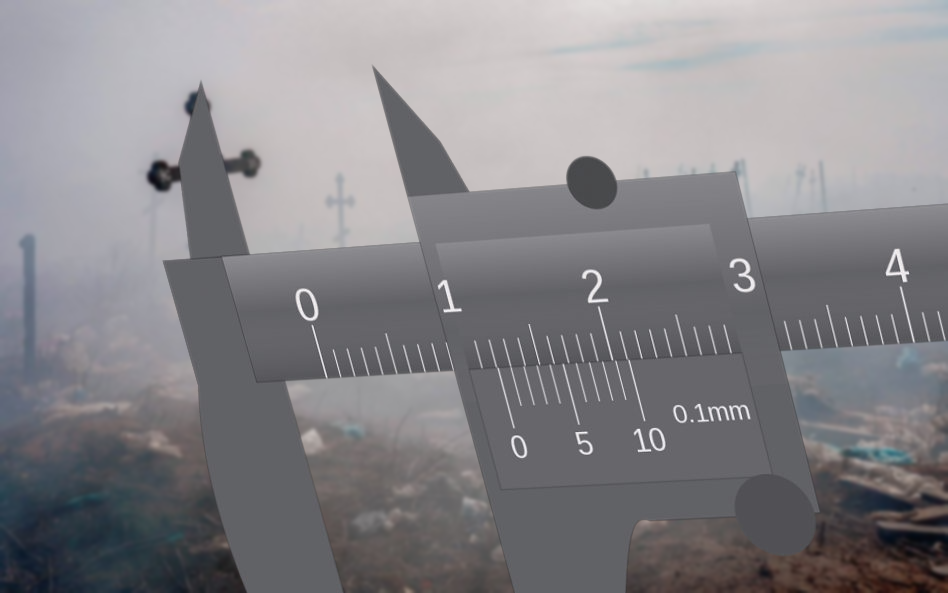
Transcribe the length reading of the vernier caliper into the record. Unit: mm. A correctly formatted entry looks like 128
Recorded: 12.1
